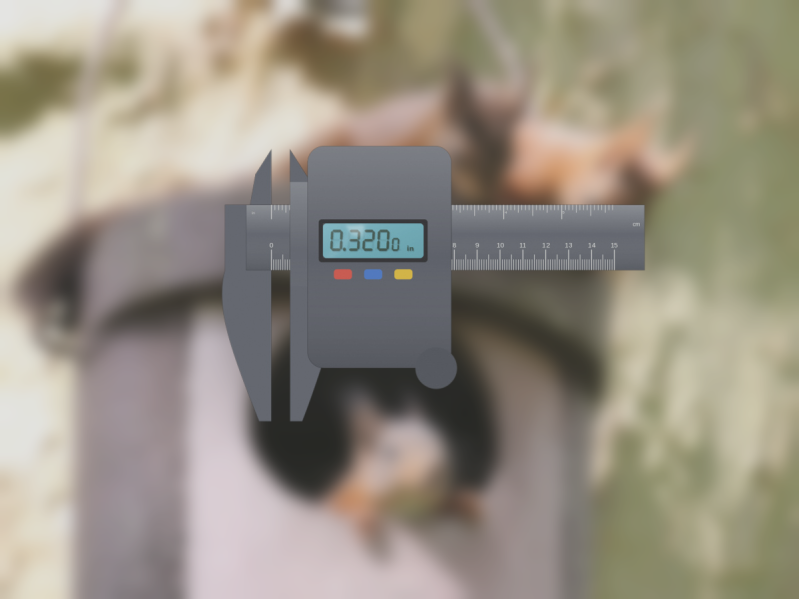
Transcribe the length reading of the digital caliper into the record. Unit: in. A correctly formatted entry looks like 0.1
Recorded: 0.3200
